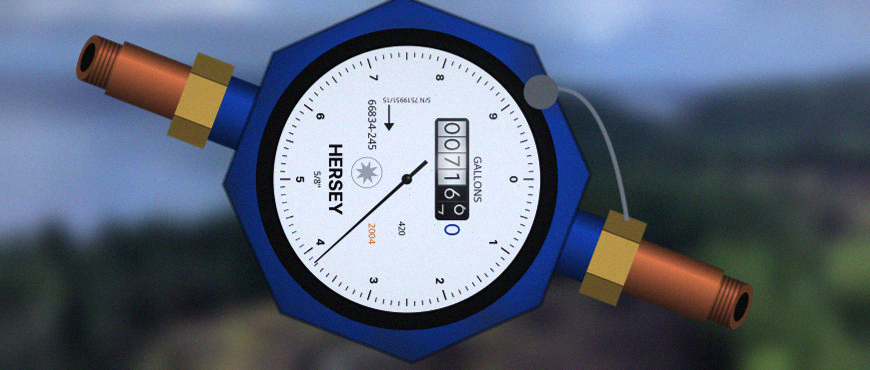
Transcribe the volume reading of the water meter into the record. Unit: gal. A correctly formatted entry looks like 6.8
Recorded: 71663.8
